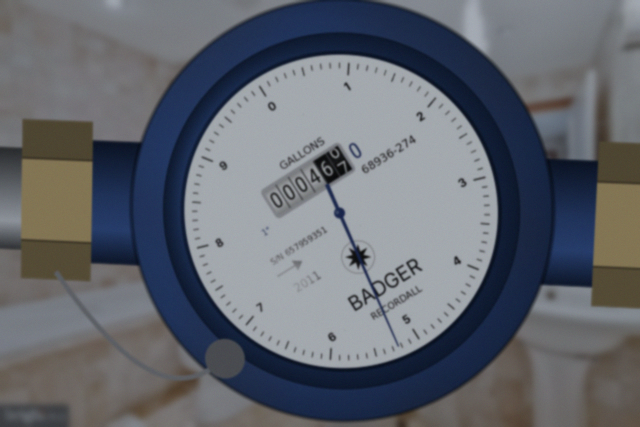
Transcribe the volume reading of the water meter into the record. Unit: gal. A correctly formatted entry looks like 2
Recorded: 4665.2
